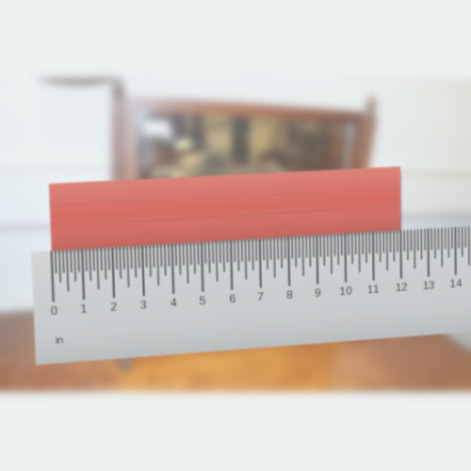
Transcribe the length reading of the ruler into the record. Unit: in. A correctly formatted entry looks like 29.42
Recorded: 12
